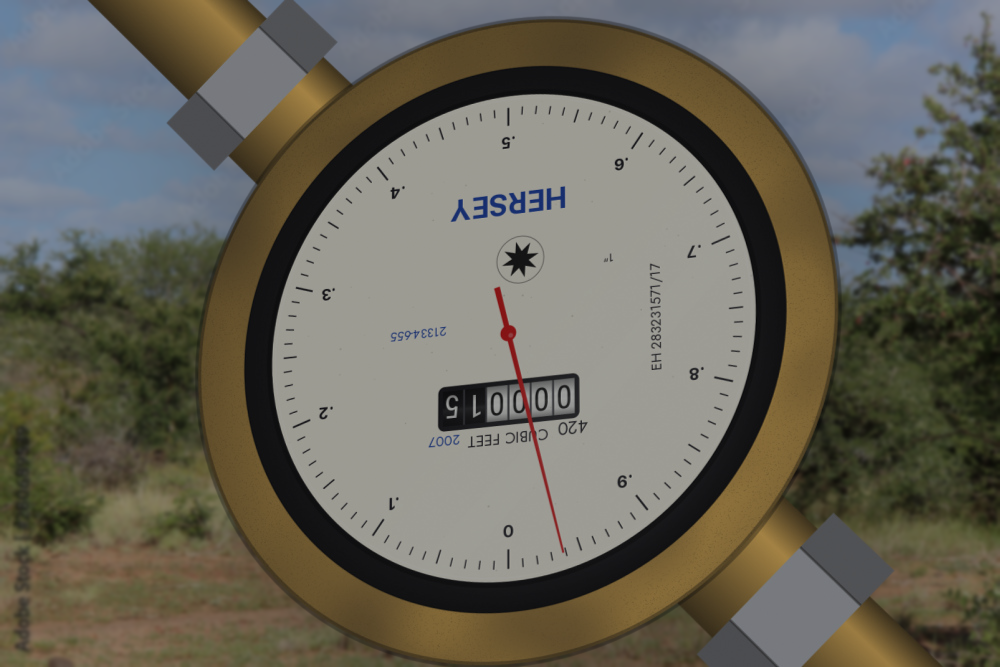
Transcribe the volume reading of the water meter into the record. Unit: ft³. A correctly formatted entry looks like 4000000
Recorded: 14.96
